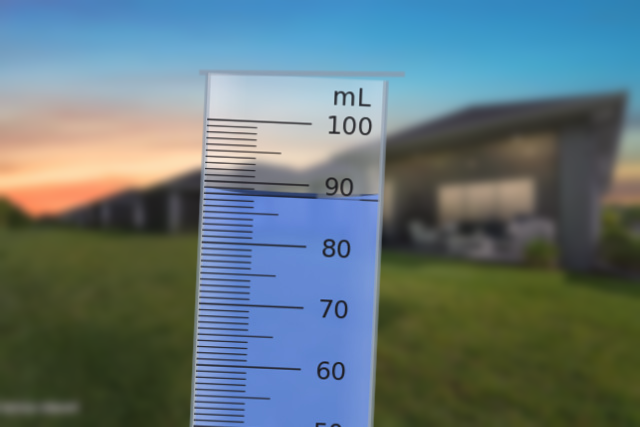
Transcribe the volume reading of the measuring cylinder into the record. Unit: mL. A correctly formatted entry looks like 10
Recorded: 88
